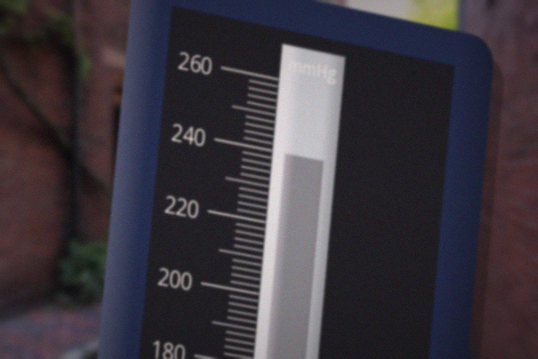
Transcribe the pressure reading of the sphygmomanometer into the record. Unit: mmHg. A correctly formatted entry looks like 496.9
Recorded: 240
